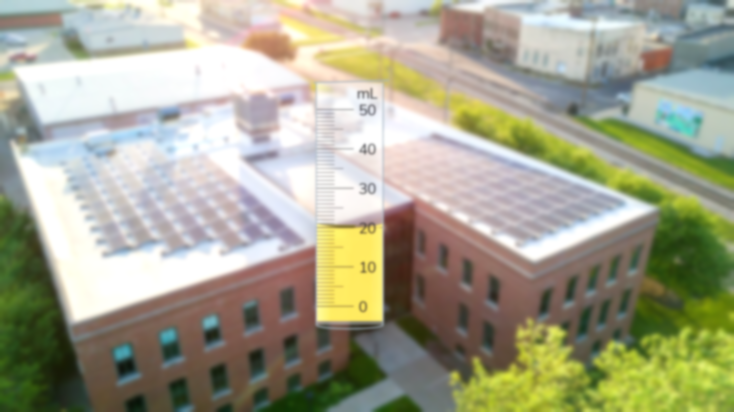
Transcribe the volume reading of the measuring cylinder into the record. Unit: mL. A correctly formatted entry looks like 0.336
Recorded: 20
